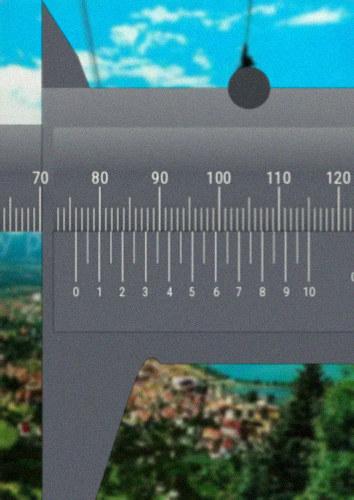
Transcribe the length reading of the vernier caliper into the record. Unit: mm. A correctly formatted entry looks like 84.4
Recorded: 76.0
